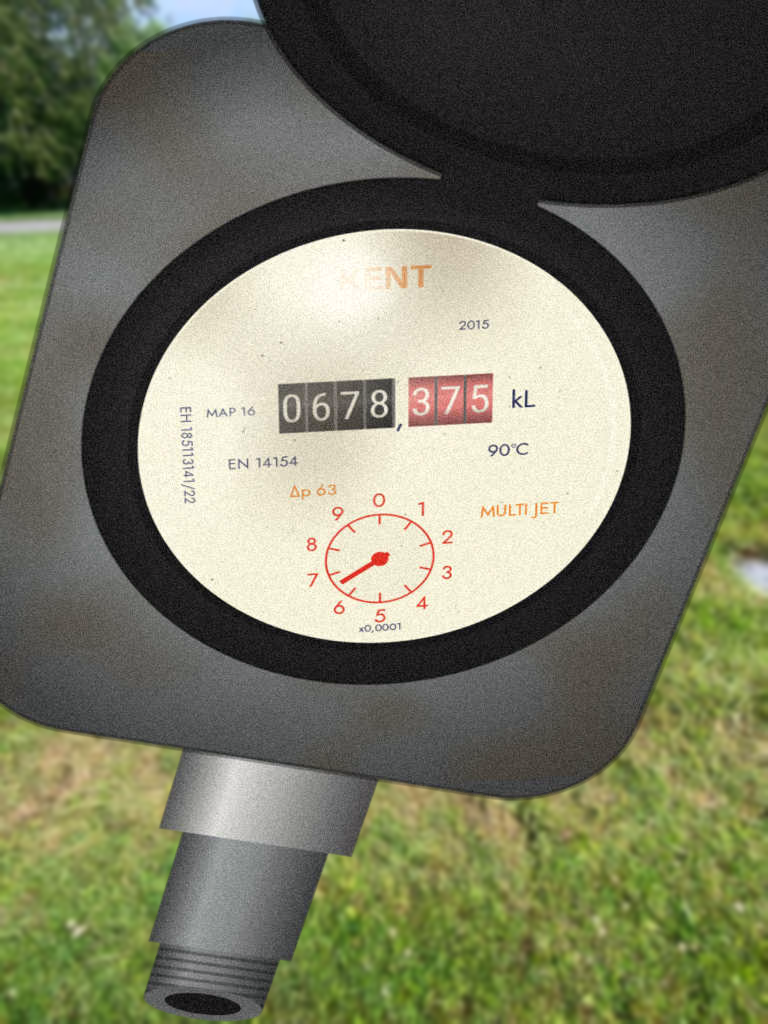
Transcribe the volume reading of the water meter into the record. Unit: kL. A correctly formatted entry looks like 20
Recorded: 678.3756
